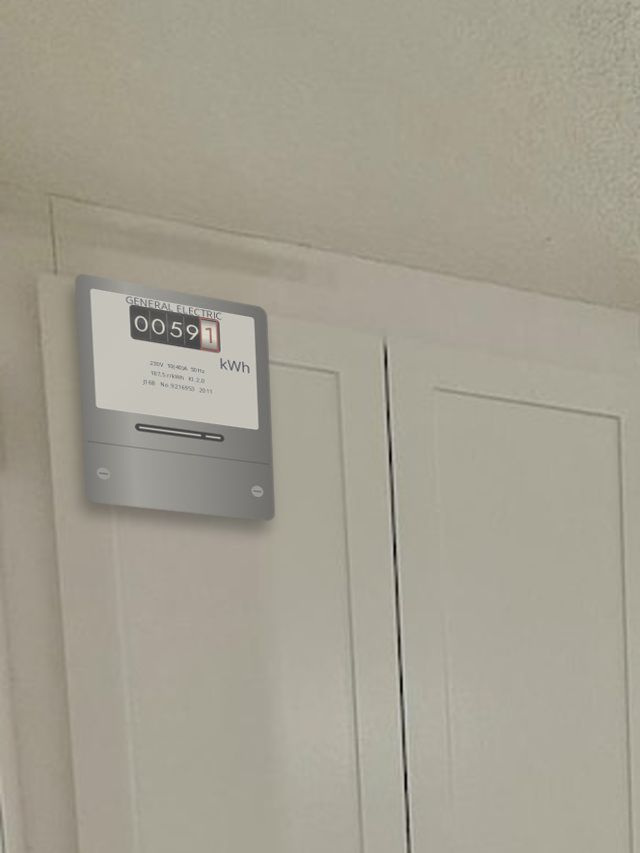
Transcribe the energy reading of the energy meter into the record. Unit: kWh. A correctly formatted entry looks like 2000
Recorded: 59.1
